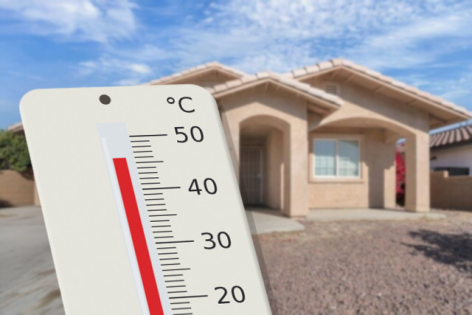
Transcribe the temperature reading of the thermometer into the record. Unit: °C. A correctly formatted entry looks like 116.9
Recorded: 46
